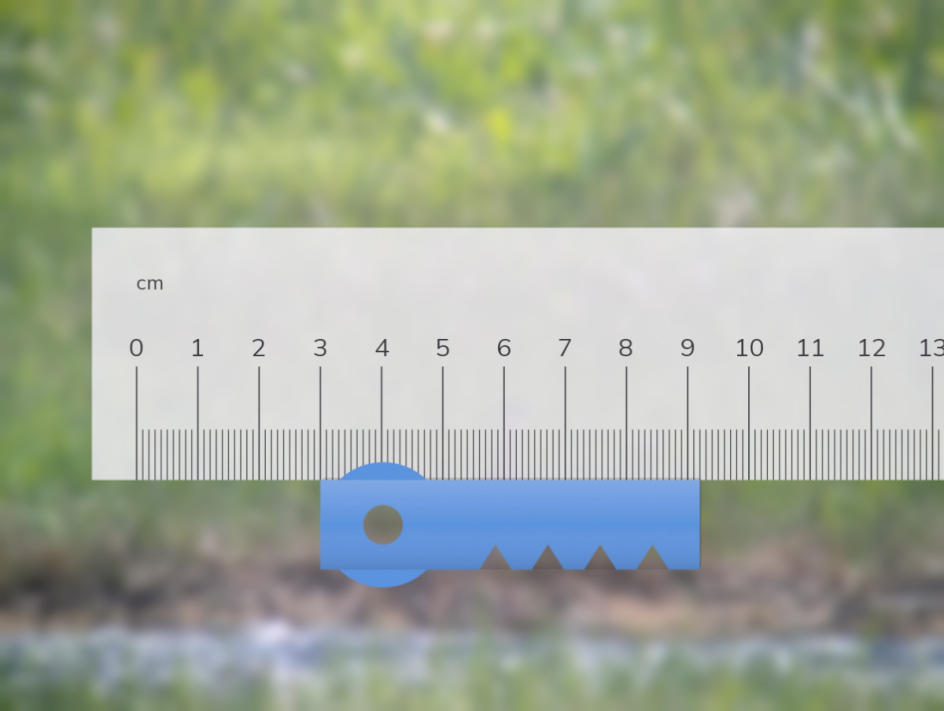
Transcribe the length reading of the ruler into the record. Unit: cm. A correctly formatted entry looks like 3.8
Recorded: 6.2
